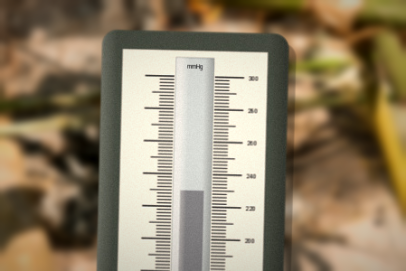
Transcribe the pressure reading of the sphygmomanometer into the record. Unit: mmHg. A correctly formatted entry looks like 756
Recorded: 230
